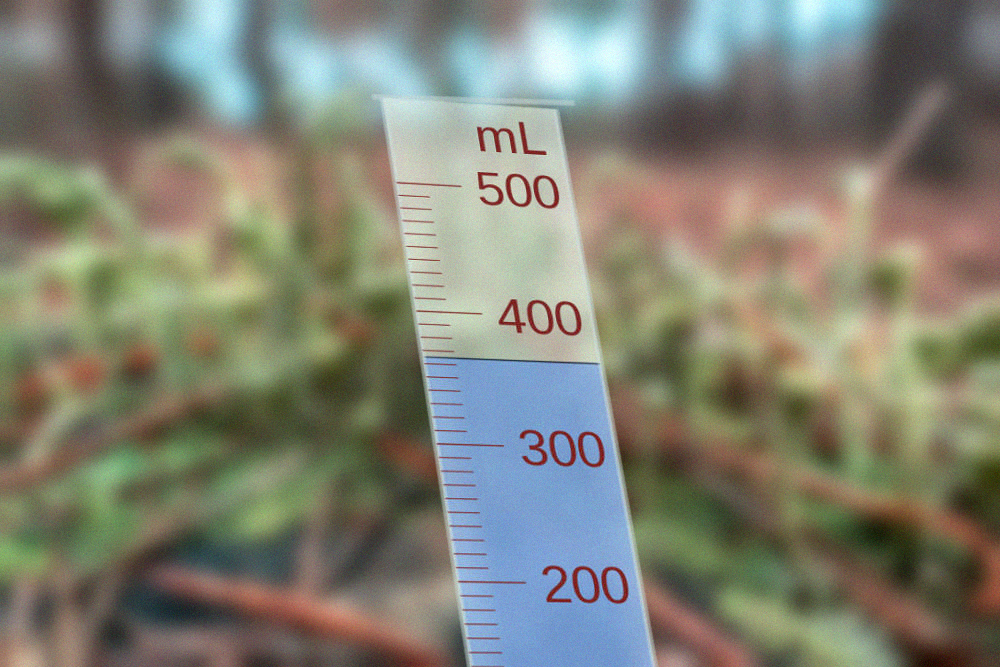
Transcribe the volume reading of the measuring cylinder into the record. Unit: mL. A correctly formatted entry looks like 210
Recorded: 365
